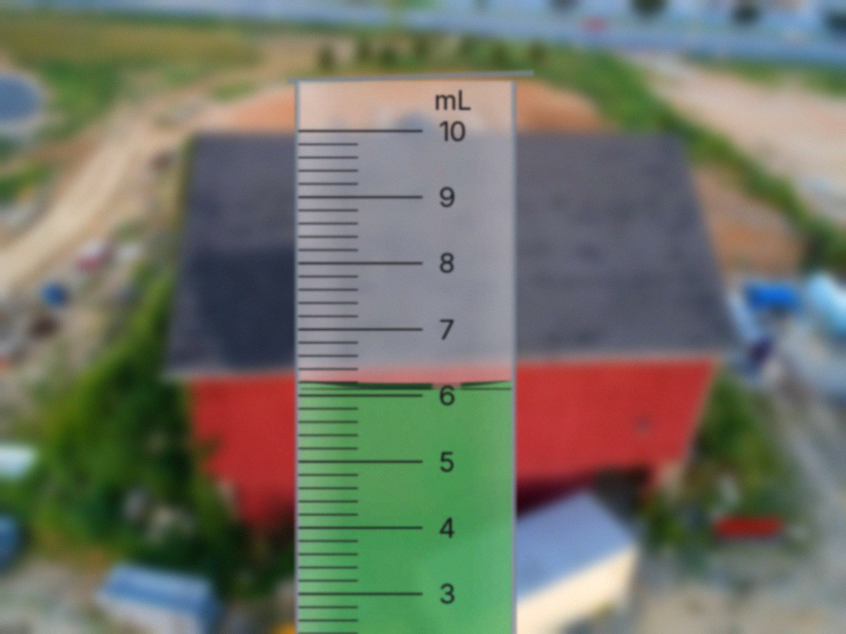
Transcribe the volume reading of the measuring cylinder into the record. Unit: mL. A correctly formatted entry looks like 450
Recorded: 6.1
